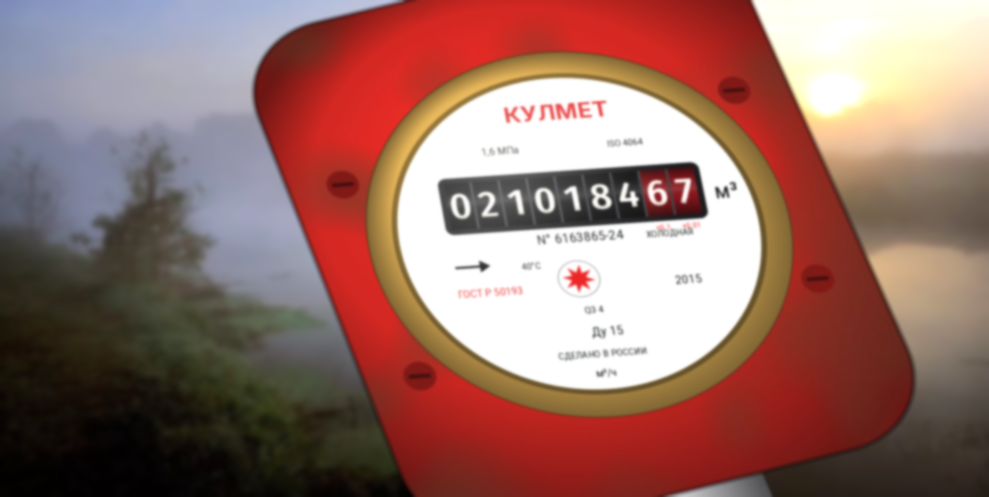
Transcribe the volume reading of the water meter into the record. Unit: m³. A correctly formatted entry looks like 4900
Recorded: 210184.67
